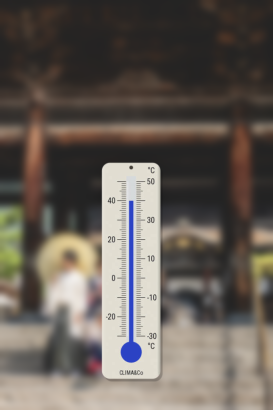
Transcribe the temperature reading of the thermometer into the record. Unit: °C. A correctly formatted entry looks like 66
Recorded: 40
